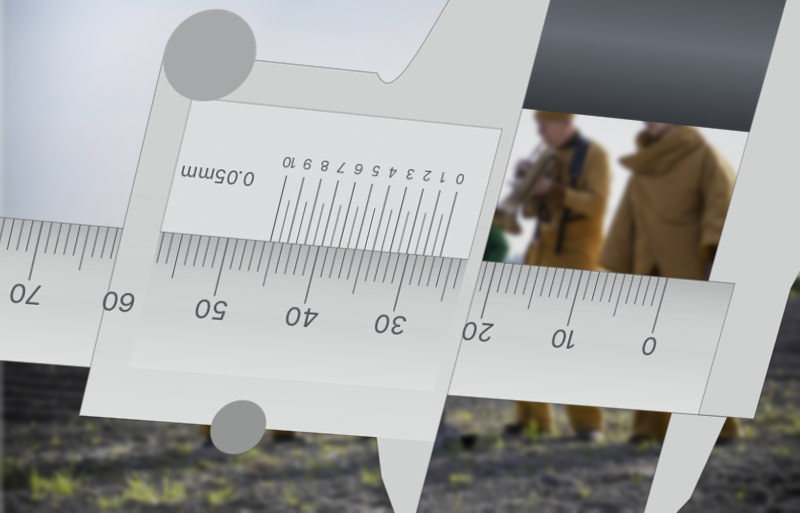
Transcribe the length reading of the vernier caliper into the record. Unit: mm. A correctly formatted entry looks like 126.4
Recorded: 26.4
